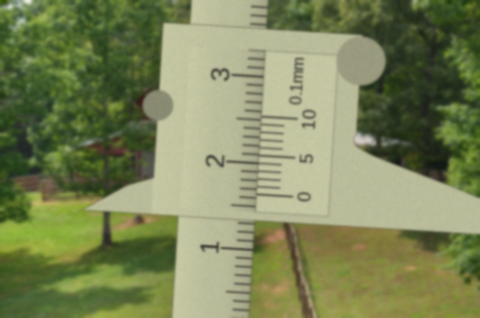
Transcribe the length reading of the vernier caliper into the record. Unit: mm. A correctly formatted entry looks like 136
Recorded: 16.4
